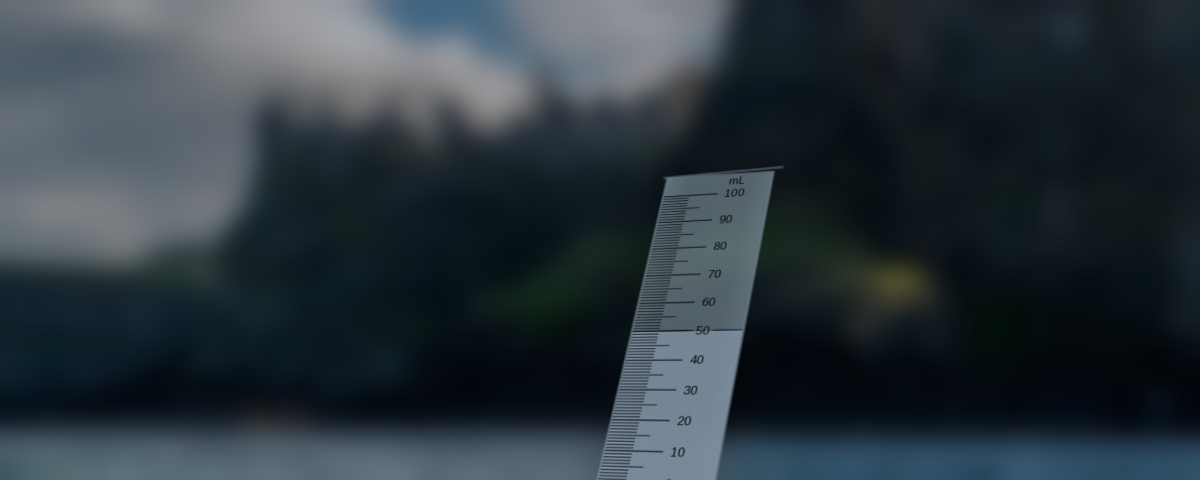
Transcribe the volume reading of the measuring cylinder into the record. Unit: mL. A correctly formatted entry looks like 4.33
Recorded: 50
